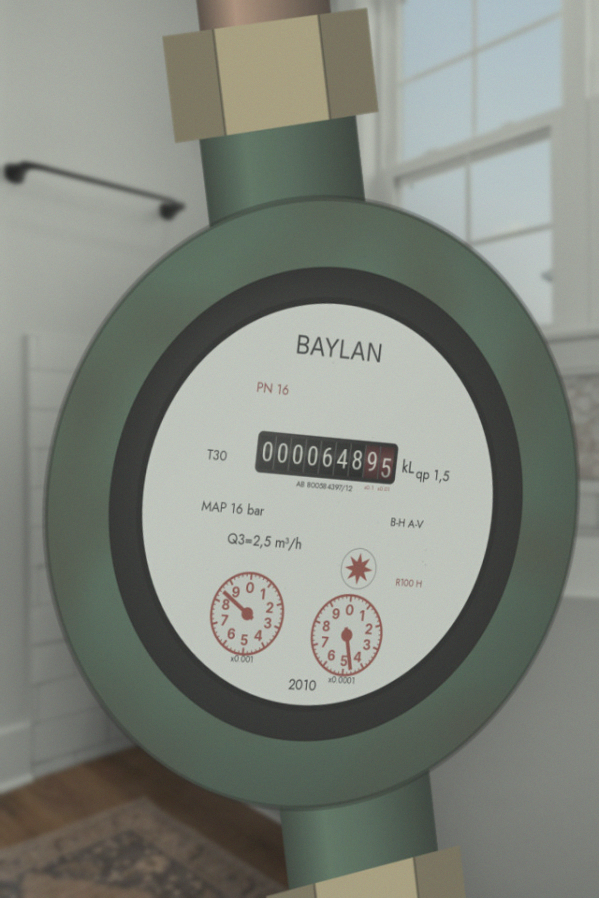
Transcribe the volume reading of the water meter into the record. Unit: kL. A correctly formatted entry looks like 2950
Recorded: 648.9484
